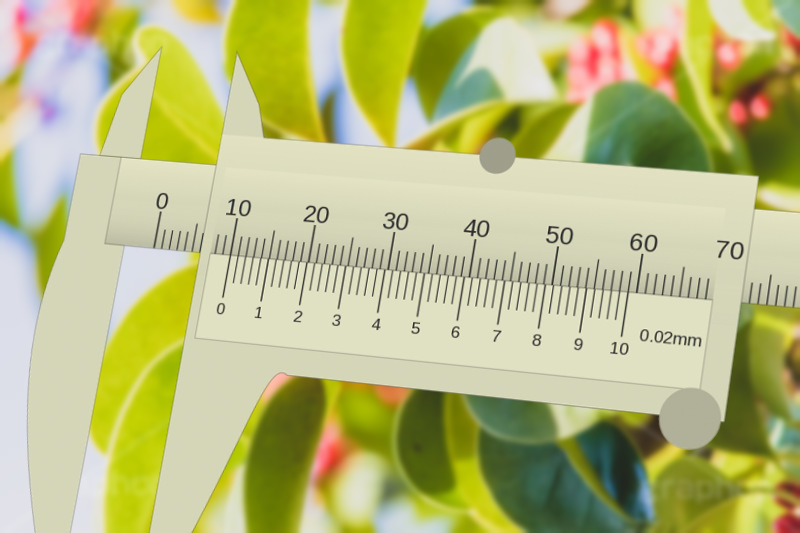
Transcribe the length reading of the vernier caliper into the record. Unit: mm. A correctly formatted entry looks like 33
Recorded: 10.0
